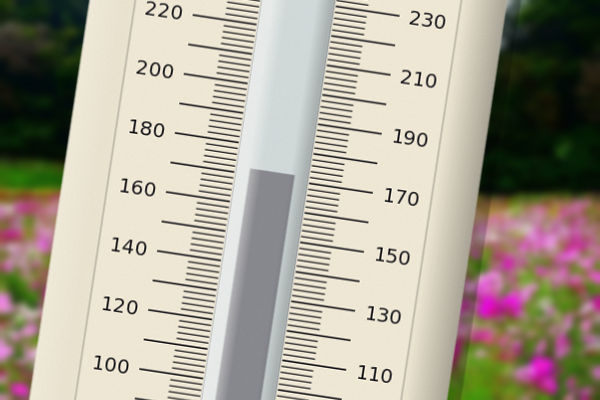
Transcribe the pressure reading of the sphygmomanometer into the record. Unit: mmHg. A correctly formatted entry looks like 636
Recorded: 172
